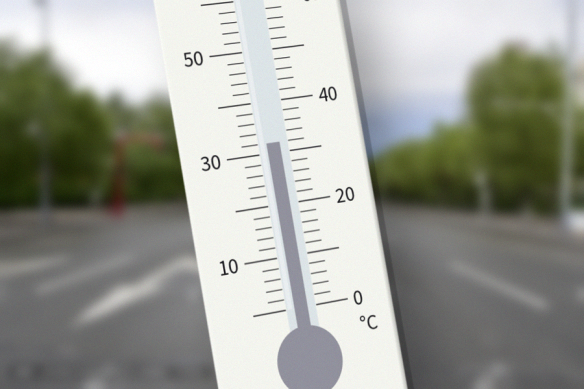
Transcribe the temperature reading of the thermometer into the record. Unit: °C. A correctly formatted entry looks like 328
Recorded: 32
